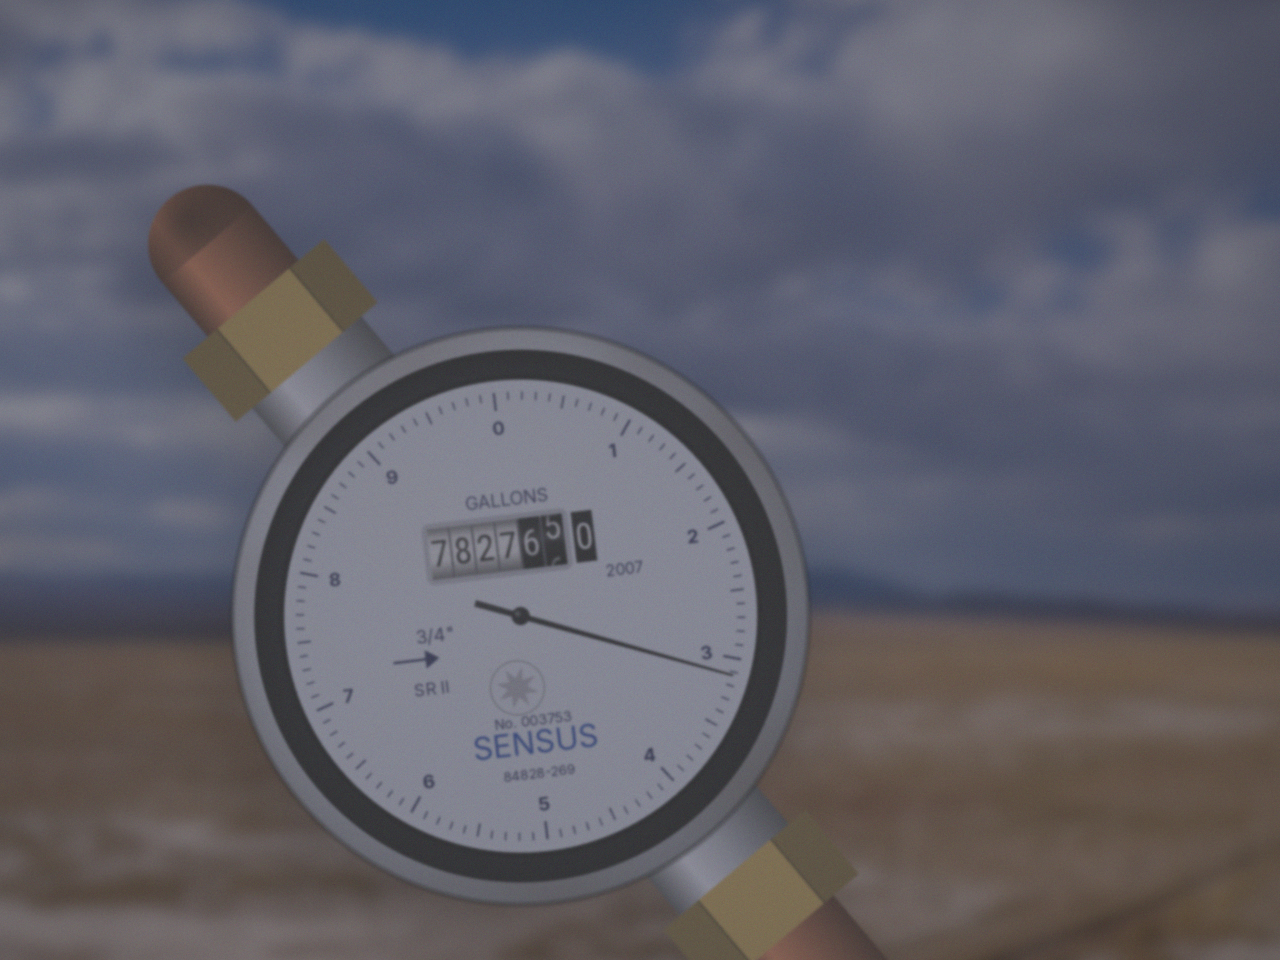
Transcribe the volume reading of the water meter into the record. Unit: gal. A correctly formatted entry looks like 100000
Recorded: 7827653.1
